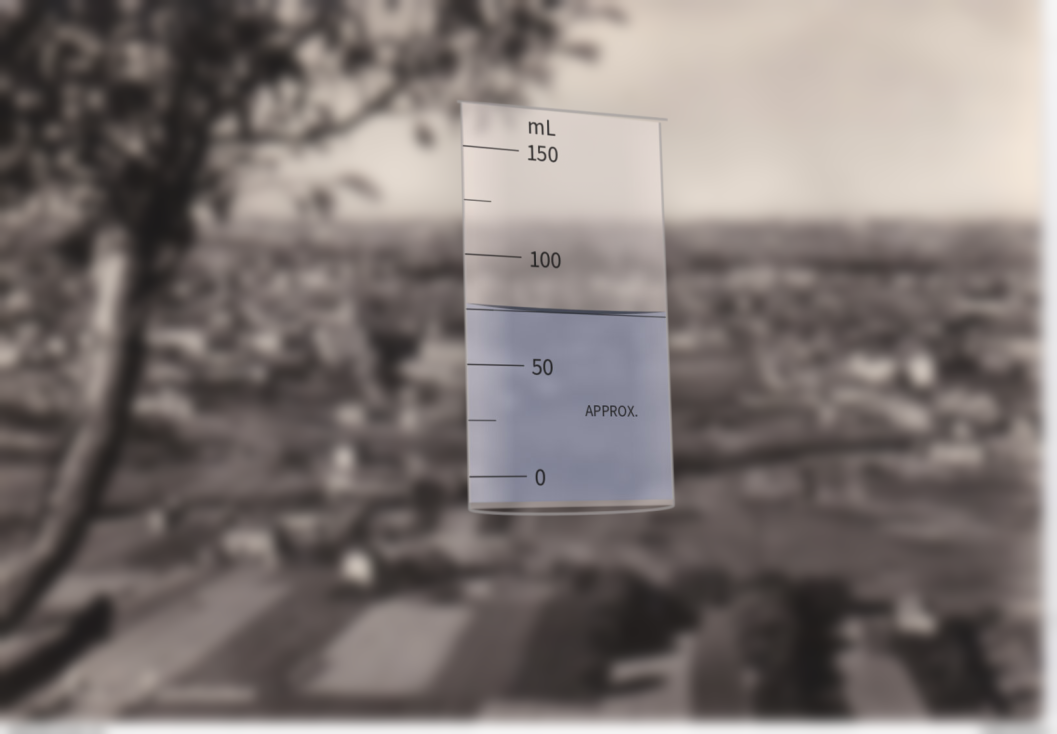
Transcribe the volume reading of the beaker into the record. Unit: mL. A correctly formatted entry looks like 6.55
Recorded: 75
